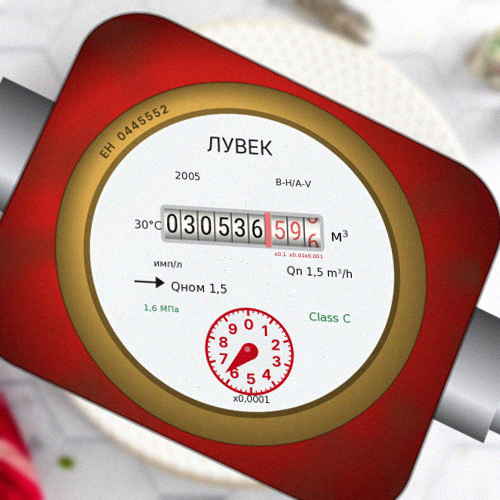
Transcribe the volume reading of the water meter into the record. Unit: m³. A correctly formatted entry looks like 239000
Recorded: 30536.5956
